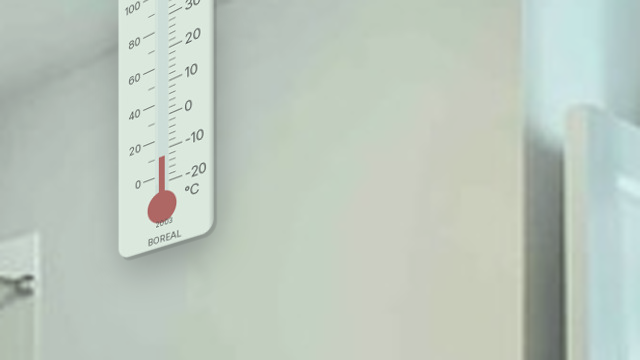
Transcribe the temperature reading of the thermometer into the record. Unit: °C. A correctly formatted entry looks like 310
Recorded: -12
